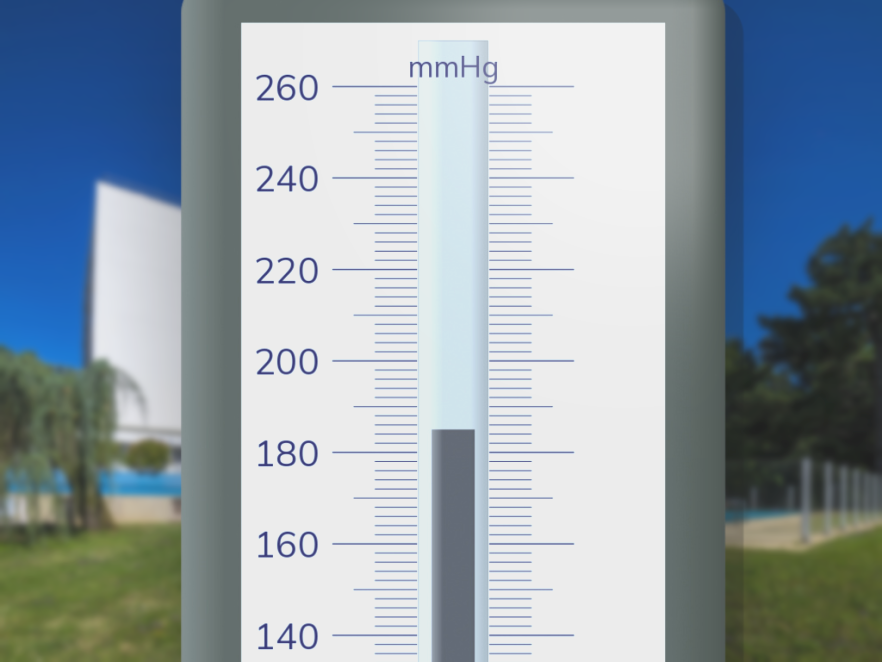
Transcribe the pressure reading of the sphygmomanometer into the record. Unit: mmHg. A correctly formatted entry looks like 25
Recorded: 185
